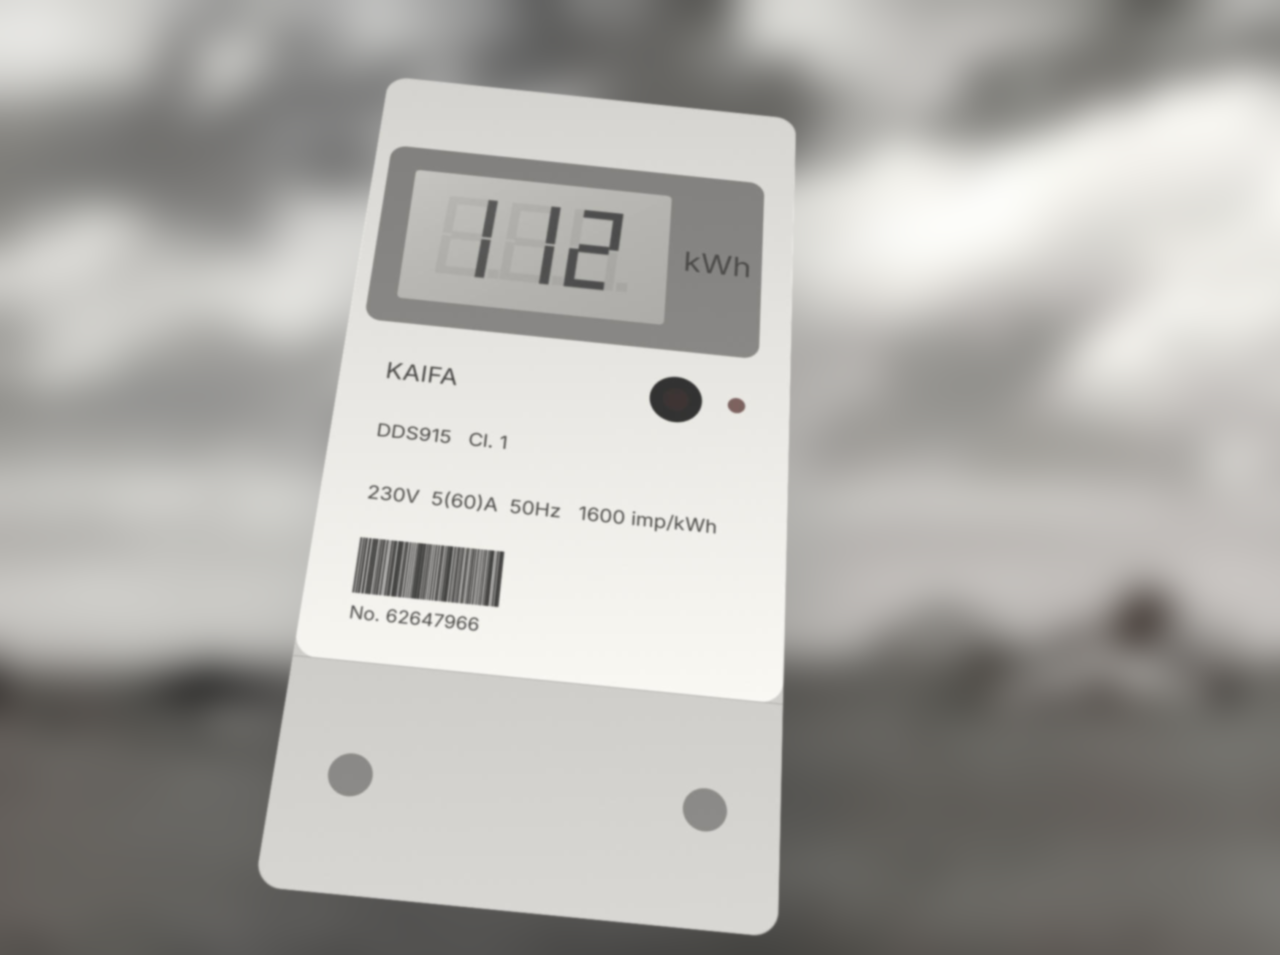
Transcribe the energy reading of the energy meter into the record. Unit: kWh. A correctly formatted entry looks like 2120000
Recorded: 112
